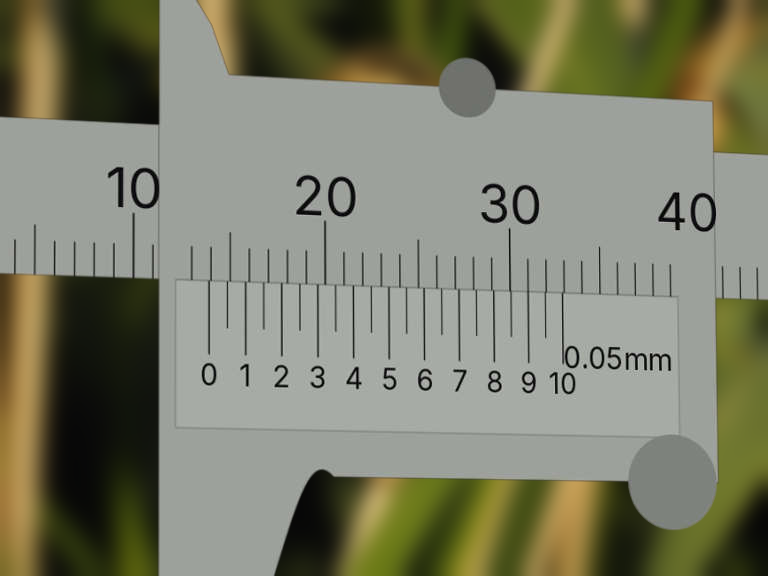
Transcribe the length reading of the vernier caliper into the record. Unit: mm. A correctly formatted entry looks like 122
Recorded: 13.9
